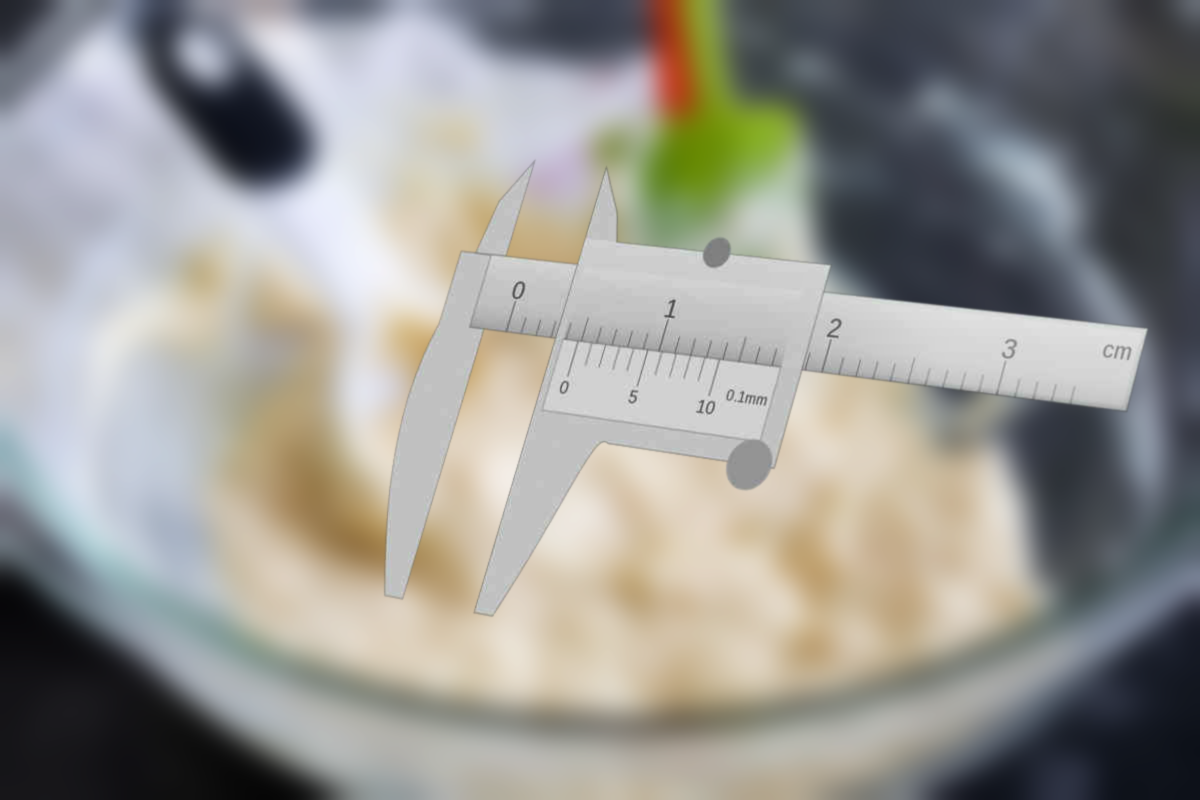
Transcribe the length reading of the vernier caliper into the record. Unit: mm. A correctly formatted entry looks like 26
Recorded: 4.8
